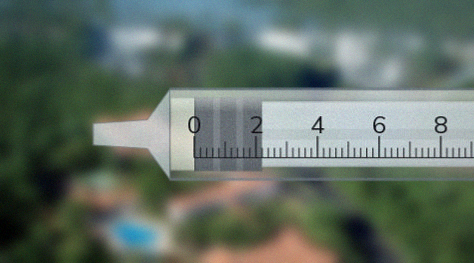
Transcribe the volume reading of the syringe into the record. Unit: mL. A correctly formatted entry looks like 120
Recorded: 0
